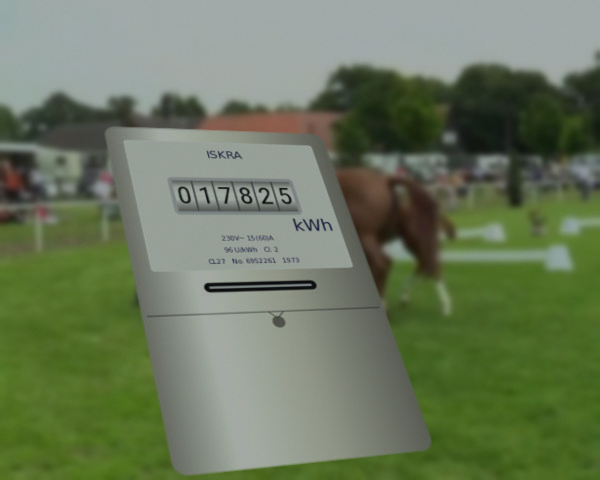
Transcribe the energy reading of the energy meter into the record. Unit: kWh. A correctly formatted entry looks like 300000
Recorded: 17825
